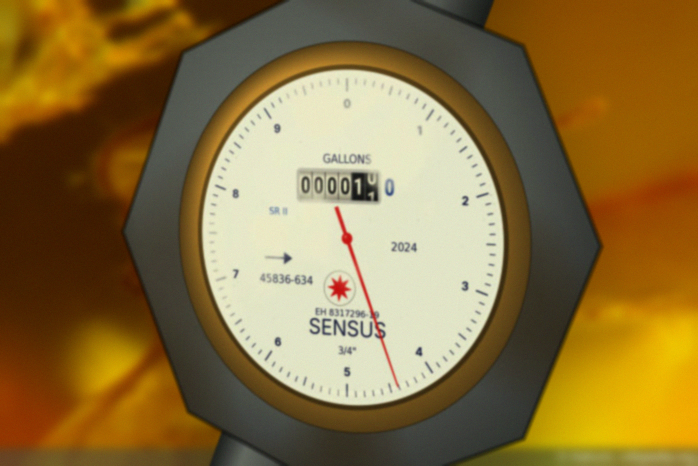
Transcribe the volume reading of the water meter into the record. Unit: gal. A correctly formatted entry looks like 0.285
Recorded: 104.4
